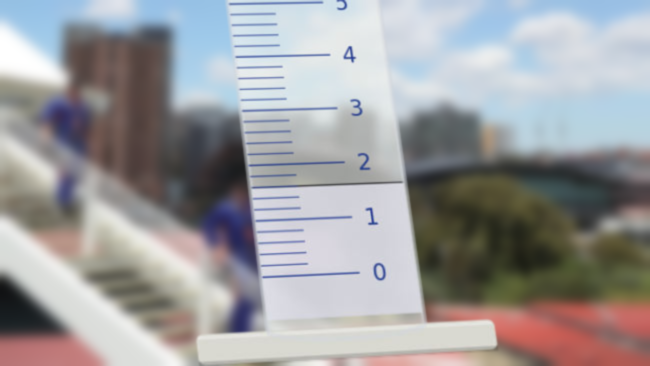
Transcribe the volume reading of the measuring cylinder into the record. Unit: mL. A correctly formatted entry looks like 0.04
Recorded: 1.6
